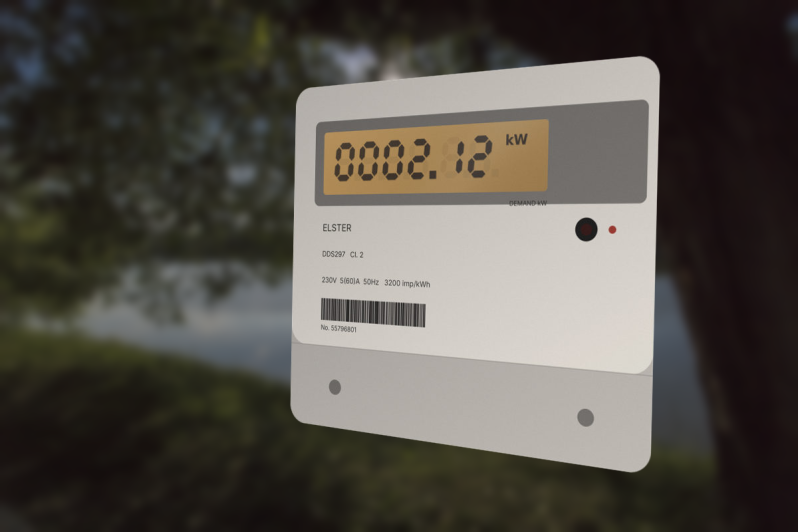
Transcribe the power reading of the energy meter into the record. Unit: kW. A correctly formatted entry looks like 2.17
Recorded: 2.12
